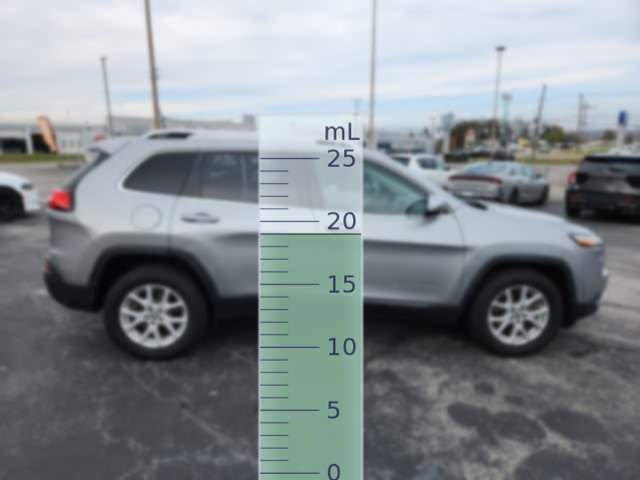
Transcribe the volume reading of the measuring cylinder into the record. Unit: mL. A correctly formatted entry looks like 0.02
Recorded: 19
